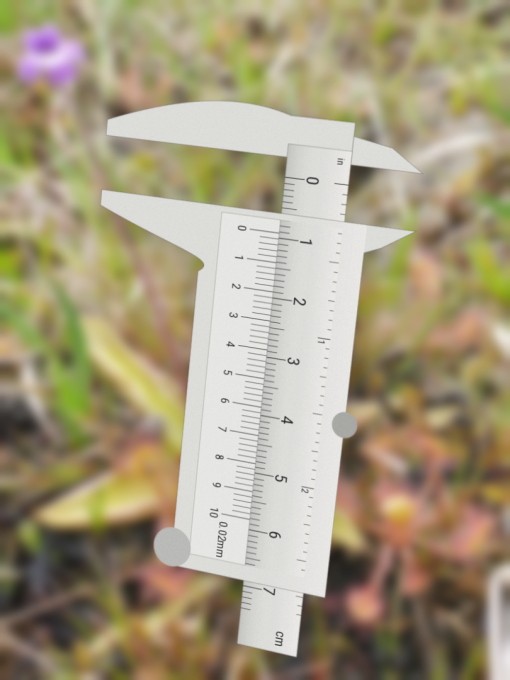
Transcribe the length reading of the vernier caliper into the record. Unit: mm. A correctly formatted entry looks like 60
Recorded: 9.2
